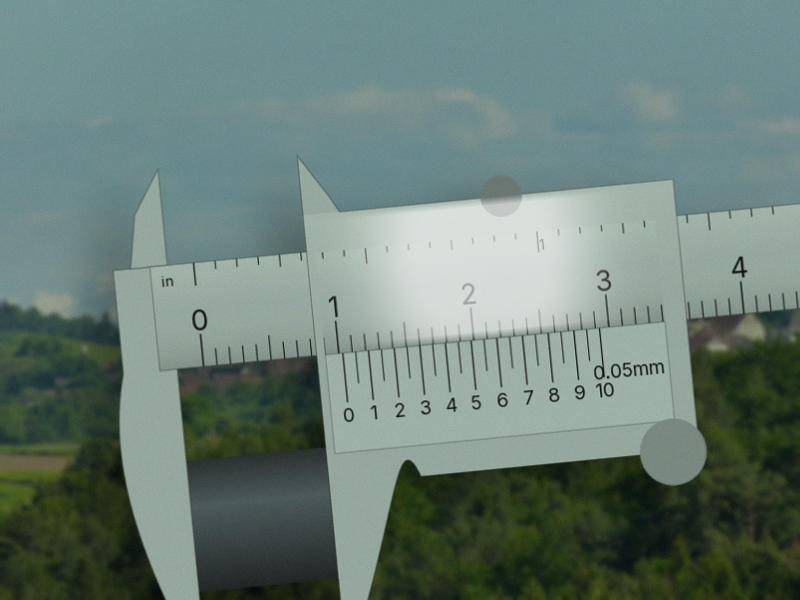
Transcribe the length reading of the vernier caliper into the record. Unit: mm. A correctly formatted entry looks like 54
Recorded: 10.3
